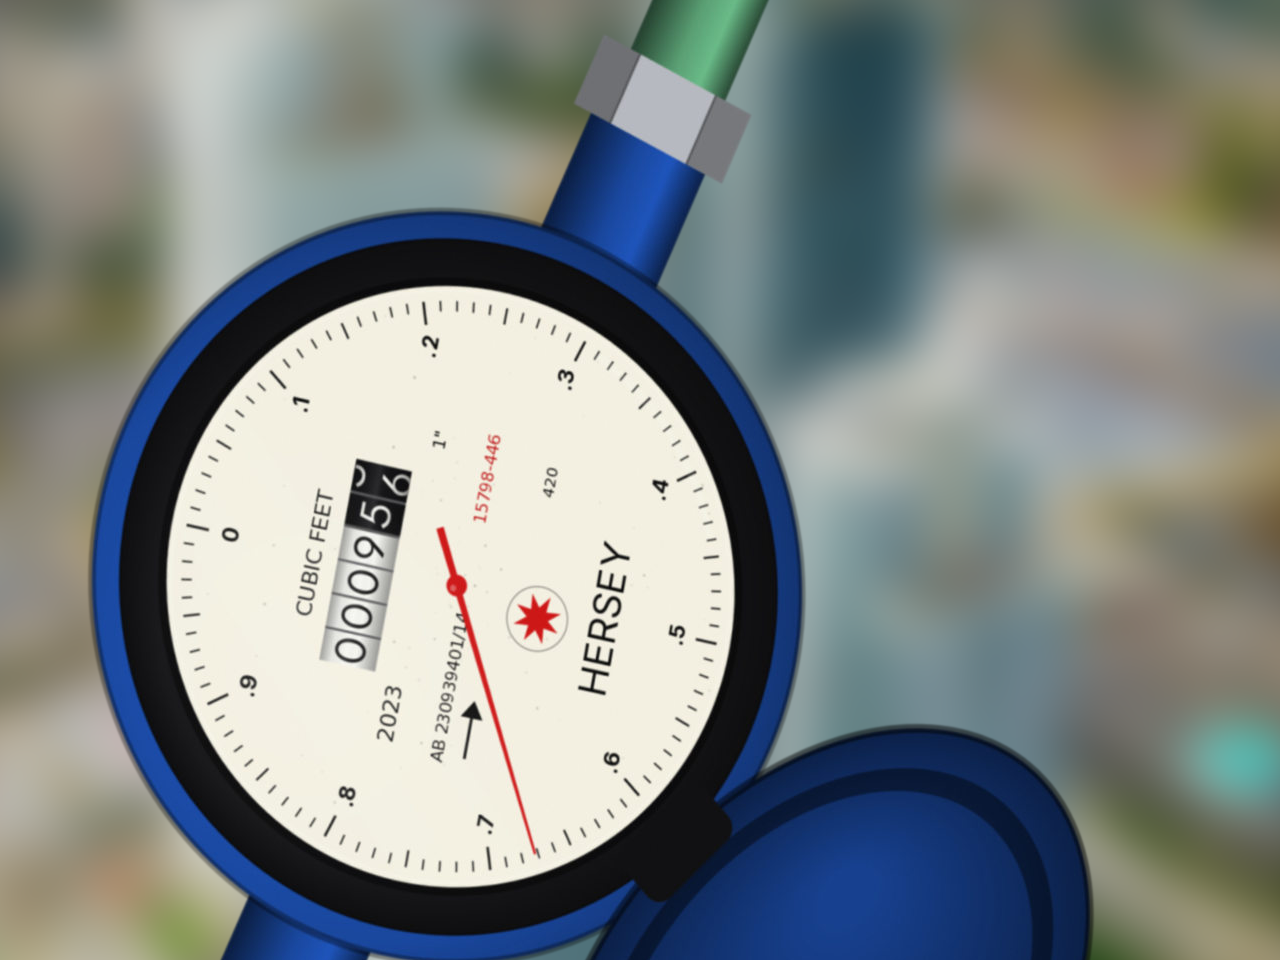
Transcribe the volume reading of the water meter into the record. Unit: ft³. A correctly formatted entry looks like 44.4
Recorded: 955.67
